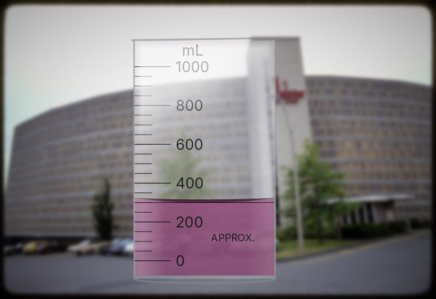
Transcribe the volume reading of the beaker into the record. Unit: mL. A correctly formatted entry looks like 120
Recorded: 300
